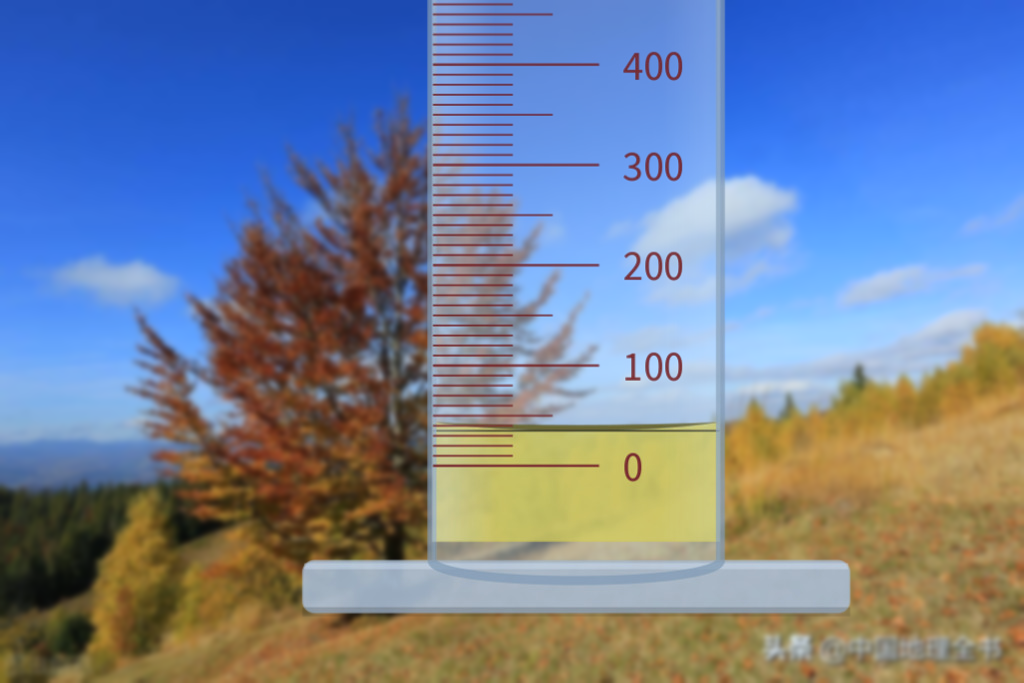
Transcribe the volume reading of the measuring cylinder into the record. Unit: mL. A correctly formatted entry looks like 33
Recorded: 35
